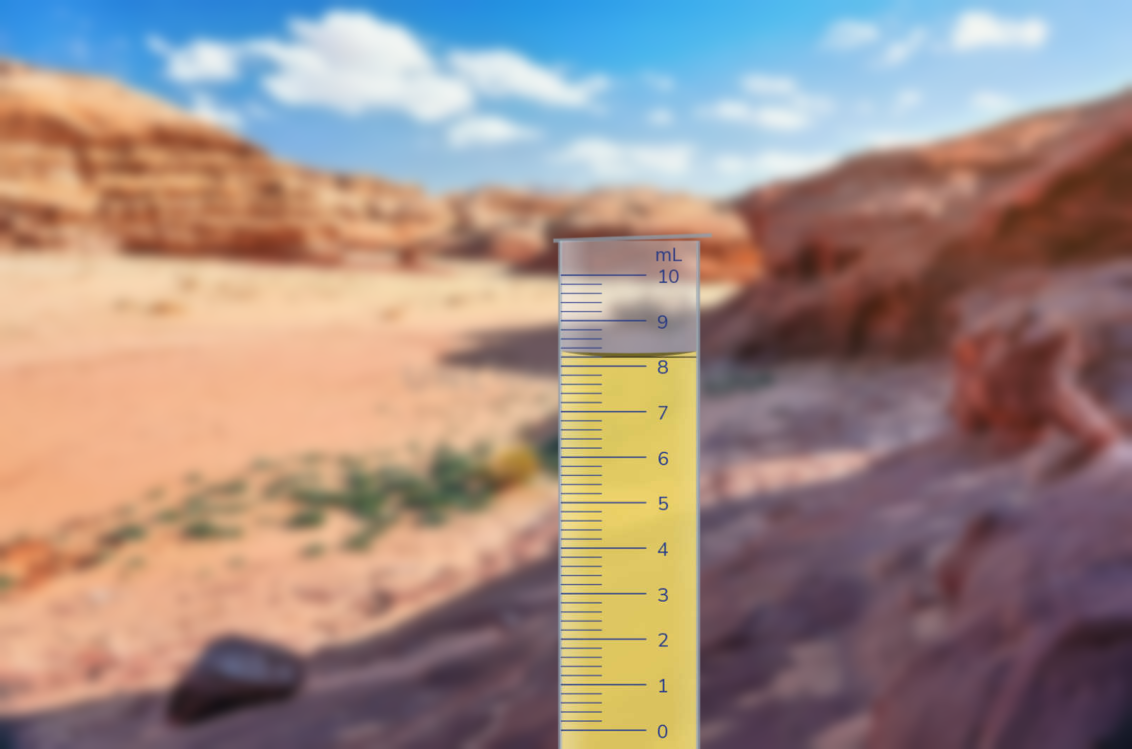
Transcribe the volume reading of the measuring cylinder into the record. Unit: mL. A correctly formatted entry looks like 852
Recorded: 8.2
